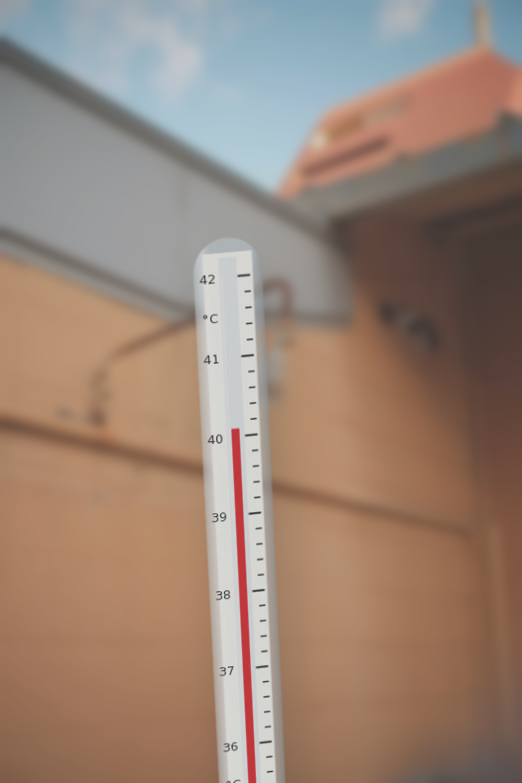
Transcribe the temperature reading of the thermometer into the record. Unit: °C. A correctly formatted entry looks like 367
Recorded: 40.1
